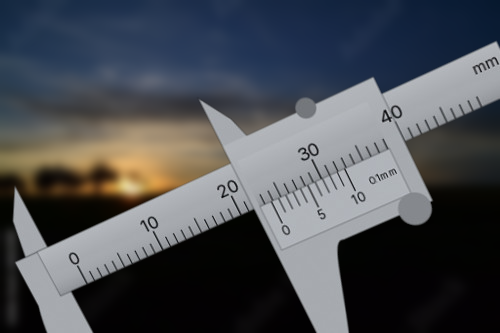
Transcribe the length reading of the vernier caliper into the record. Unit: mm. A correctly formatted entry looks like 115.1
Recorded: 23.8
